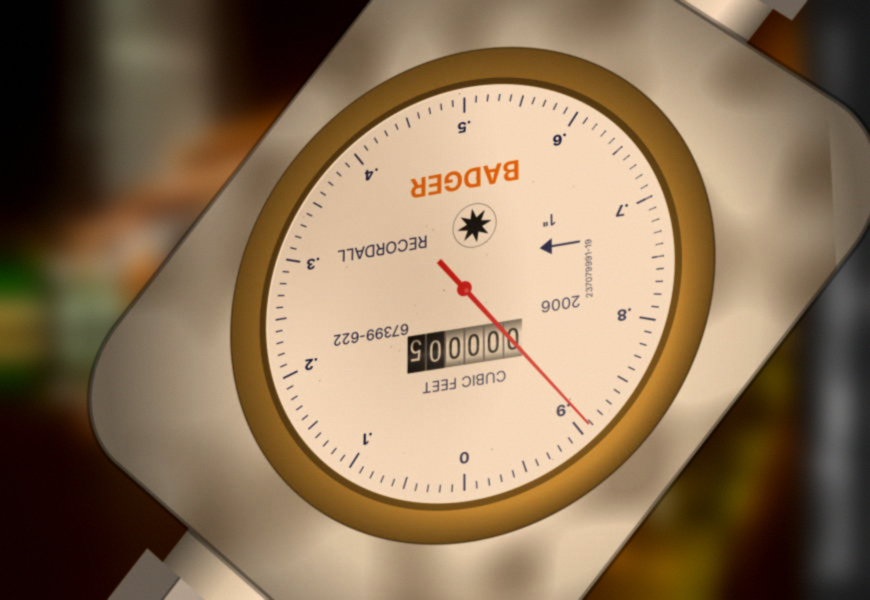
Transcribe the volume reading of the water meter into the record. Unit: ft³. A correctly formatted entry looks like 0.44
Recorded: 4.89
